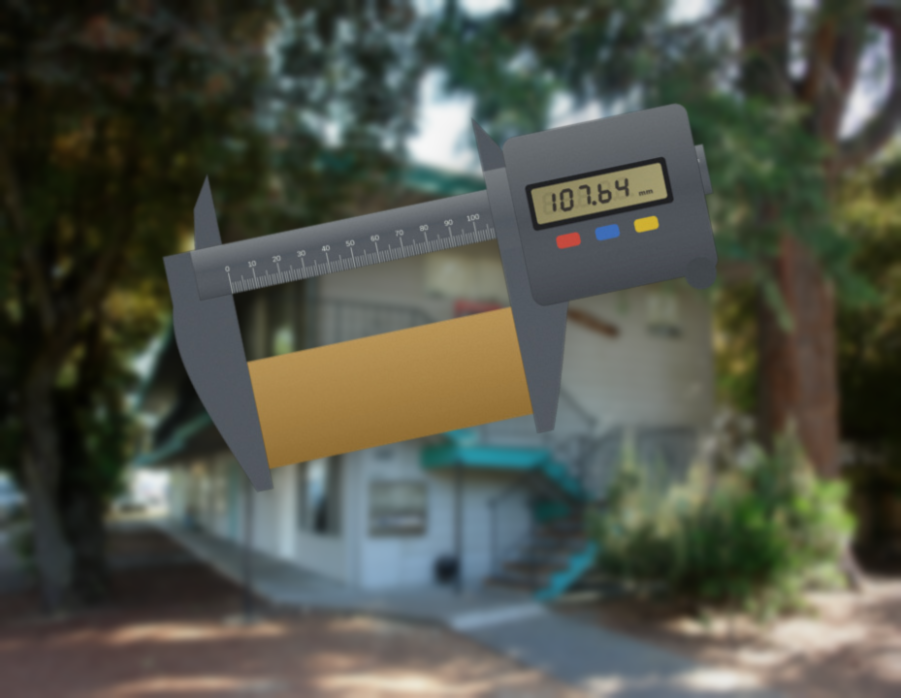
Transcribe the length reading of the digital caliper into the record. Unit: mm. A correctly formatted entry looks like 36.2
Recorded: 107.64
